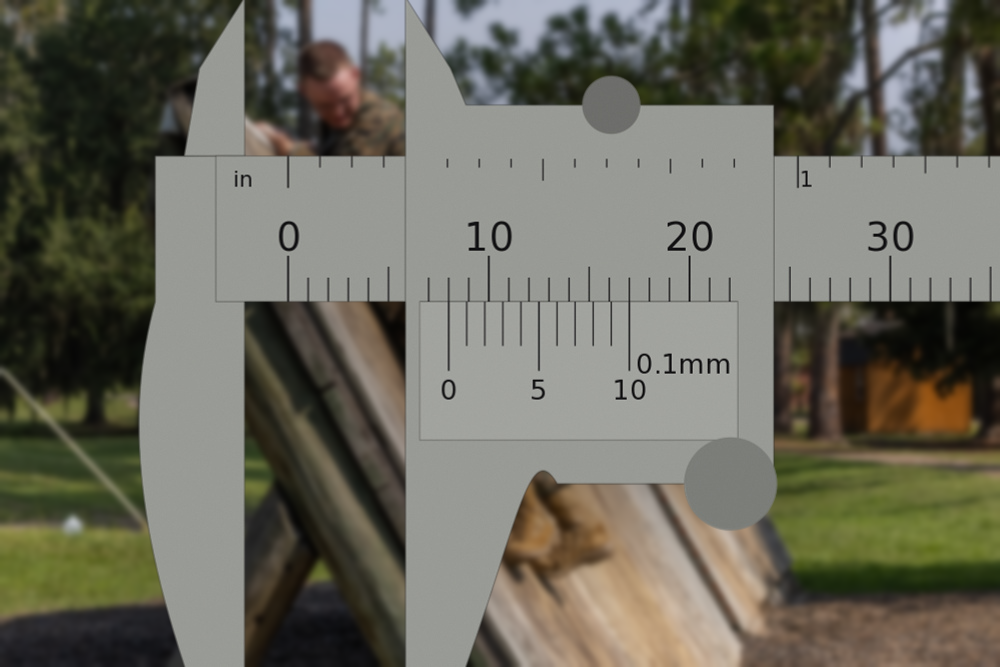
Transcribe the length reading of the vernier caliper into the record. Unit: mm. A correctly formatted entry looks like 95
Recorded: 8.0
